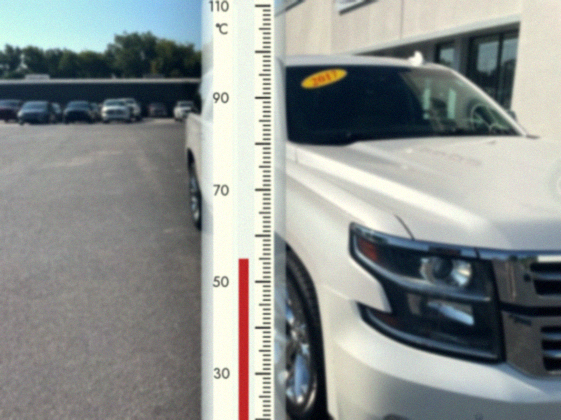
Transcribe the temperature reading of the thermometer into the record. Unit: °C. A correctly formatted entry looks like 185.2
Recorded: 55
